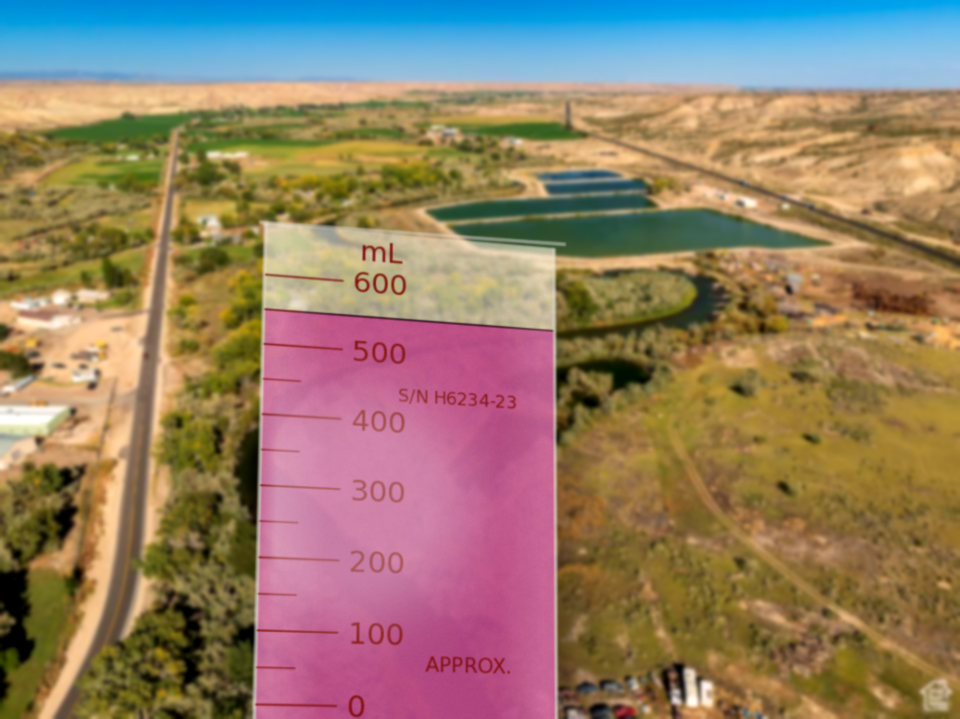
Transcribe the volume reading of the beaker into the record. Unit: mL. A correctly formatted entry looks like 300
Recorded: 550
